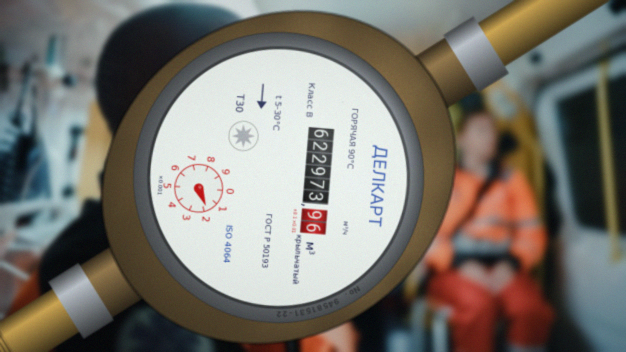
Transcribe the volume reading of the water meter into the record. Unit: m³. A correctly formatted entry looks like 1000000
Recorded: 622973.961
